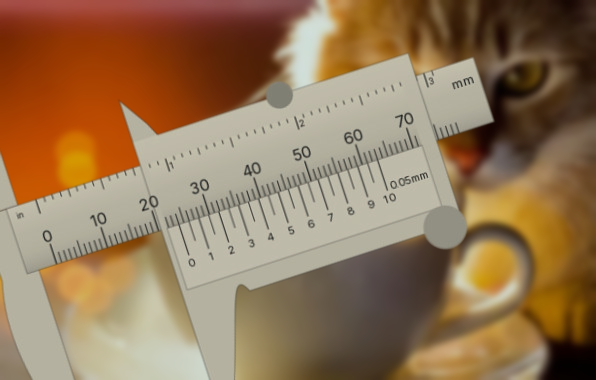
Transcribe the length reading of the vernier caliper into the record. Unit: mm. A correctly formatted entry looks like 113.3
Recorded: 24.0
